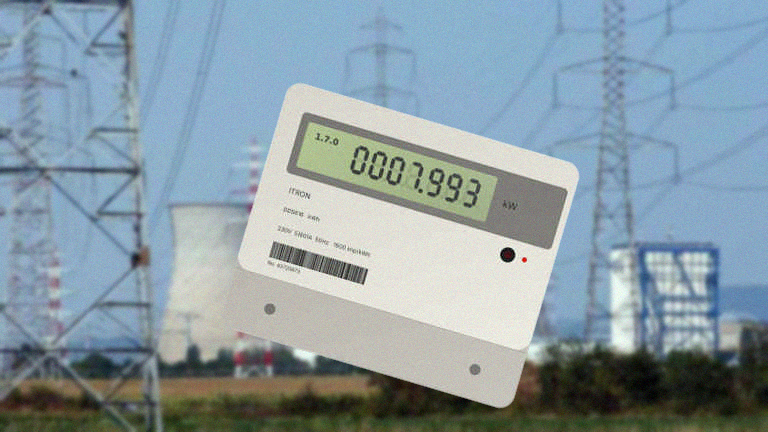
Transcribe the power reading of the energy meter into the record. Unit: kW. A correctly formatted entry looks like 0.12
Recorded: 7.993
